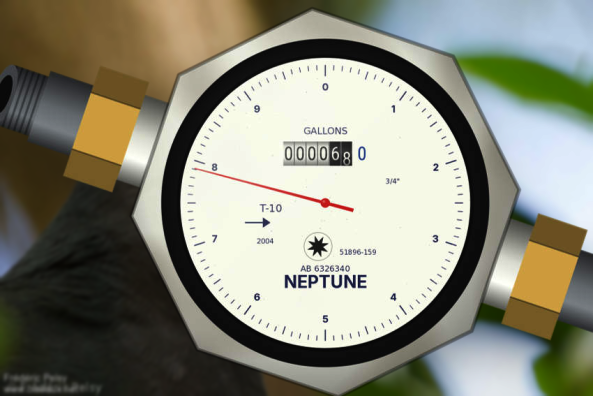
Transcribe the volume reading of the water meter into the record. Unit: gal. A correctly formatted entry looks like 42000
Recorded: 677.9
